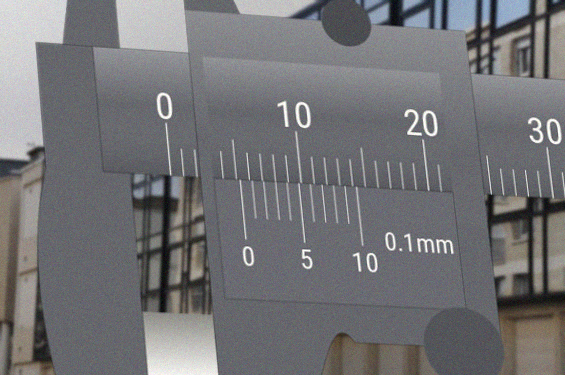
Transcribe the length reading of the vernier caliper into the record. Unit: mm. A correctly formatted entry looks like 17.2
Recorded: 5.3
